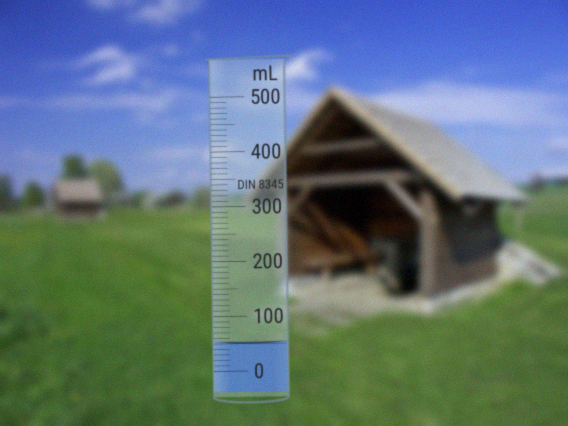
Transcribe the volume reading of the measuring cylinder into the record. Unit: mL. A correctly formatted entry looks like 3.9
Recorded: 50
